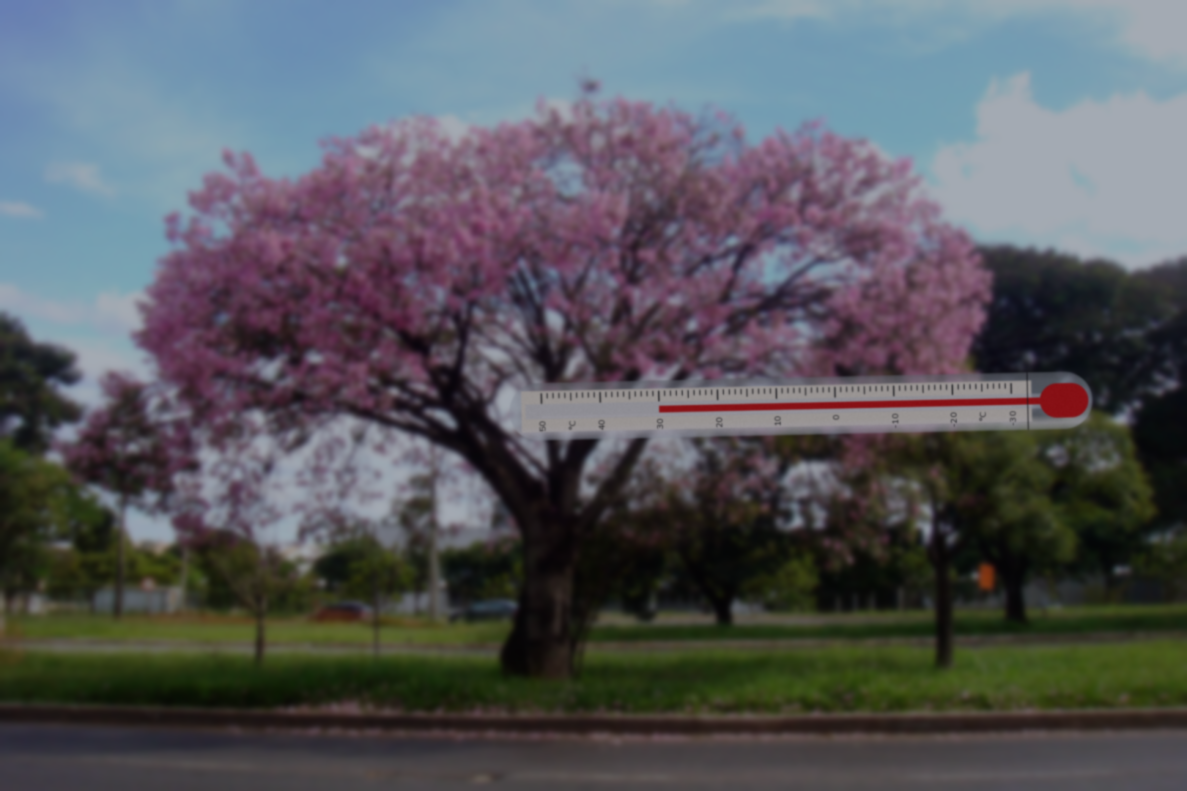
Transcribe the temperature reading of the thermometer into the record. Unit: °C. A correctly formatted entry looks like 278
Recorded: 30
